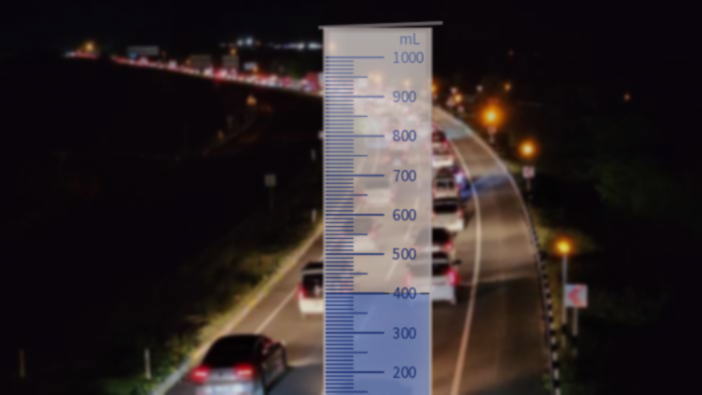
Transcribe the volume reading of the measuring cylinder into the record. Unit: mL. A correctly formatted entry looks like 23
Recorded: 400
